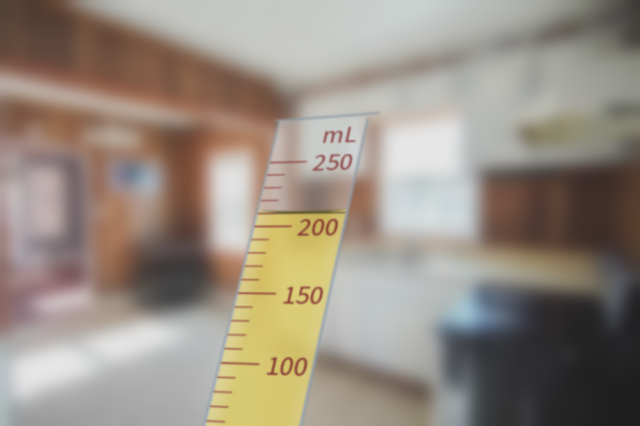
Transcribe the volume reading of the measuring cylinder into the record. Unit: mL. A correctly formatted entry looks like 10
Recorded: 210
